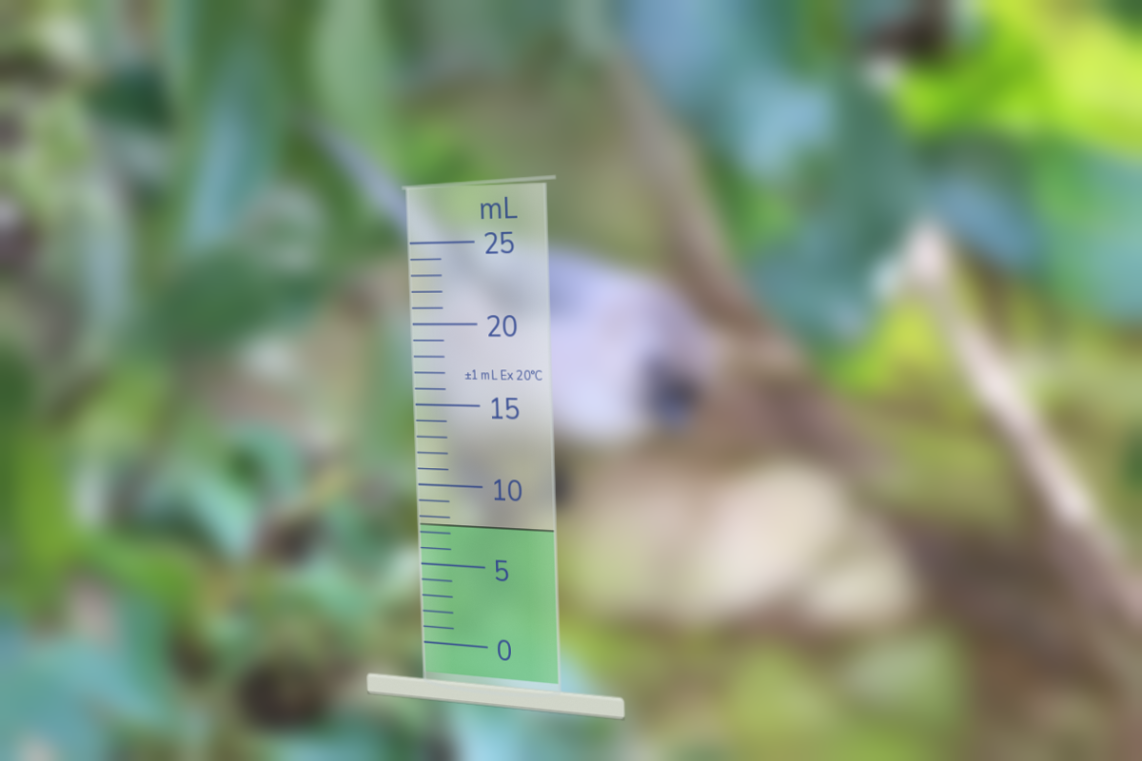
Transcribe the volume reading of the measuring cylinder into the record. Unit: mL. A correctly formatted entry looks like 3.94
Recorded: 7.5
